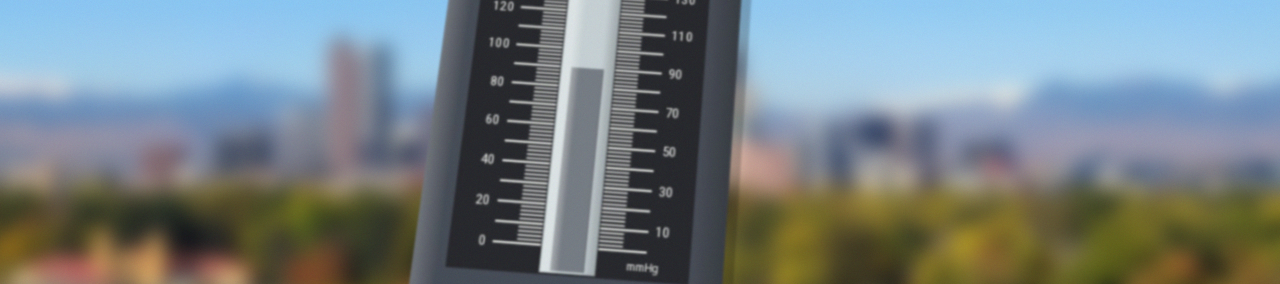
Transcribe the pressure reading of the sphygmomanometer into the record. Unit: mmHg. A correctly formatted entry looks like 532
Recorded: 90
